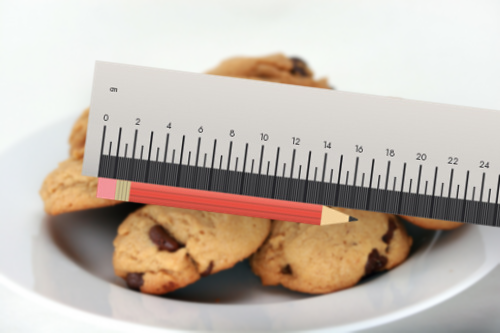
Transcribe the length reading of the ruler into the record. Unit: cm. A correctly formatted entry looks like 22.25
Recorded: 16.5
